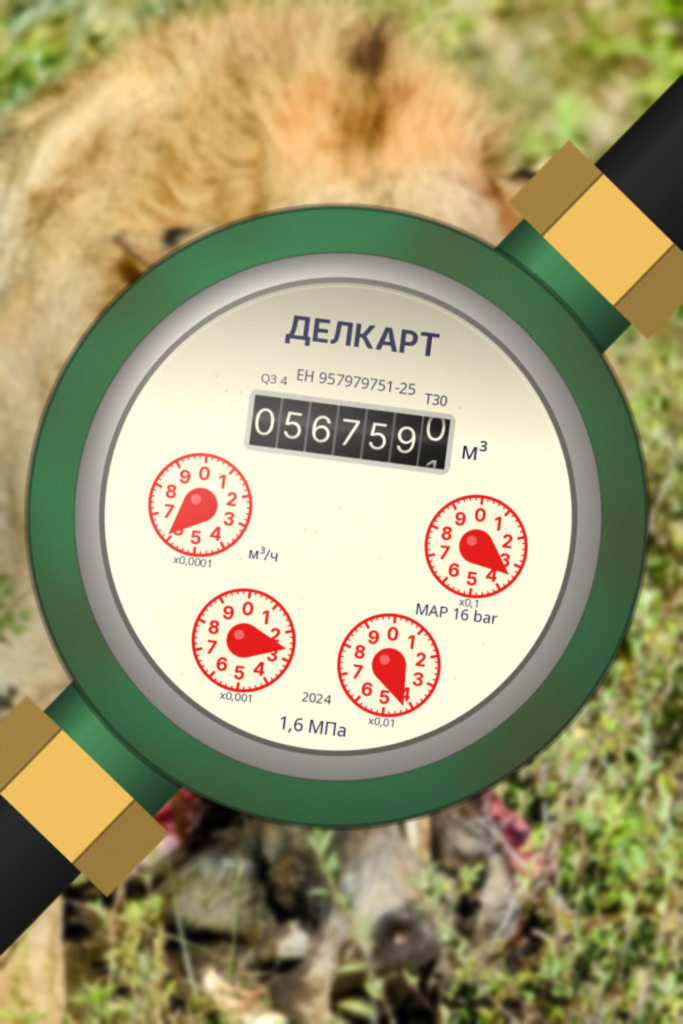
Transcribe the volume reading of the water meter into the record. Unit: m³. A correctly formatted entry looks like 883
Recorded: 567590.3426
